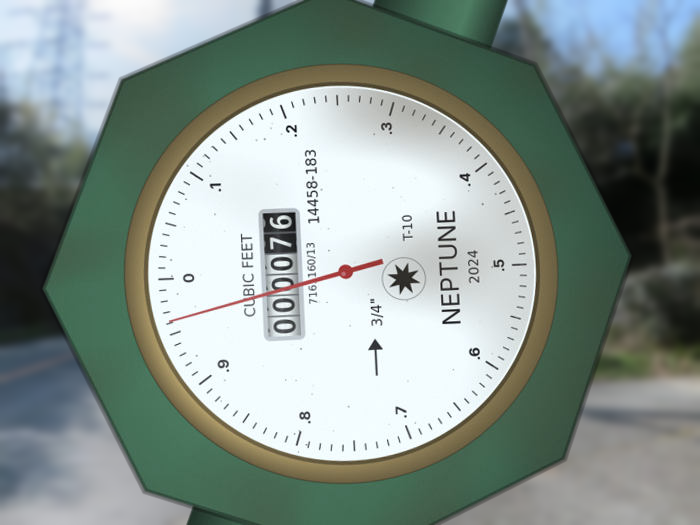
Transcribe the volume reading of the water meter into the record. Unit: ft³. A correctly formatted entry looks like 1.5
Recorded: 75.96
